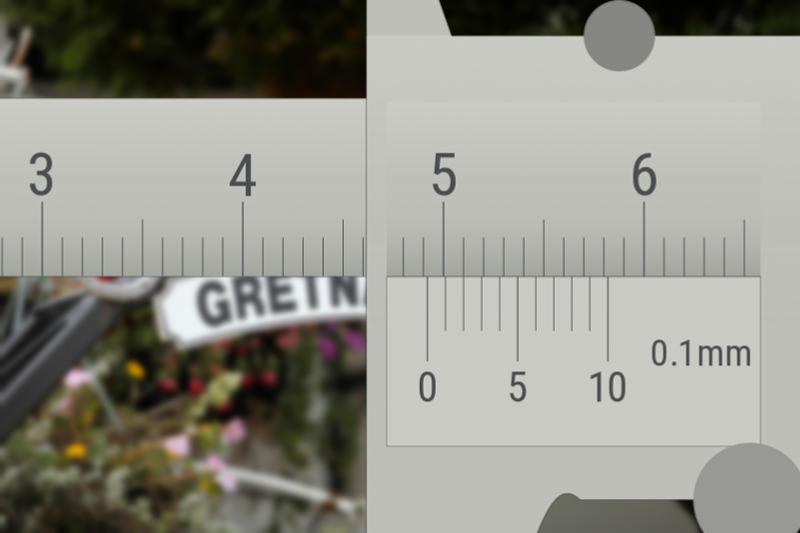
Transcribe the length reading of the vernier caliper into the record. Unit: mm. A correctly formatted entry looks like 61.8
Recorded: 49.2
